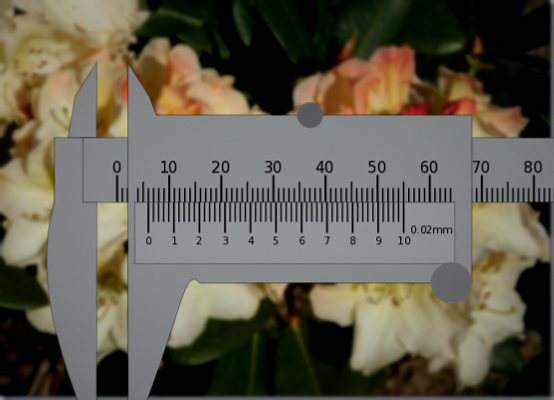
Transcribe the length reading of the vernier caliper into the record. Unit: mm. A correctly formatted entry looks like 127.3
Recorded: 6.0
